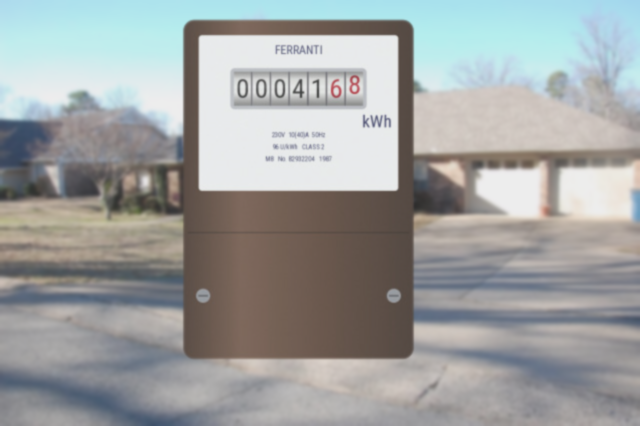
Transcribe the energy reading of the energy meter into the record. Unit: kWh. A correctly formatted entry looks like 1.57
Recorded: 41.68
